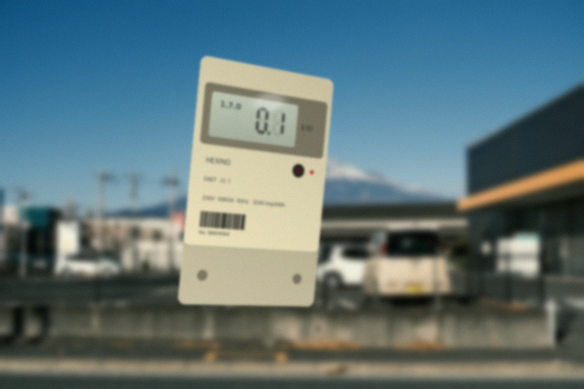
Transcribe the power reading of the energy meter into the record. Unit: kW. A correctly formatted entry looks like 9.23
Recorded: 0.1
